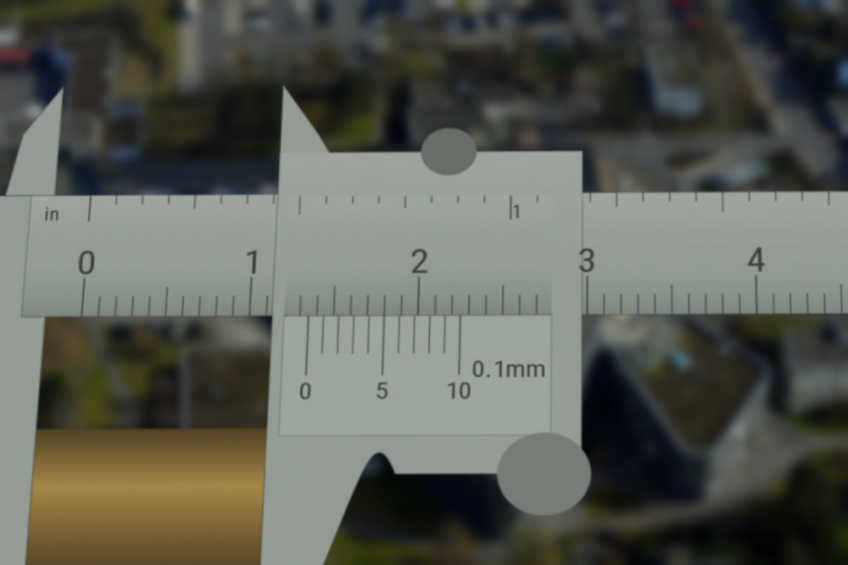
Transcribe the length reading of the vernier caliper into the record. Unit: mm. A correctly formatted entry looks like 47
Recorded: 13.5
